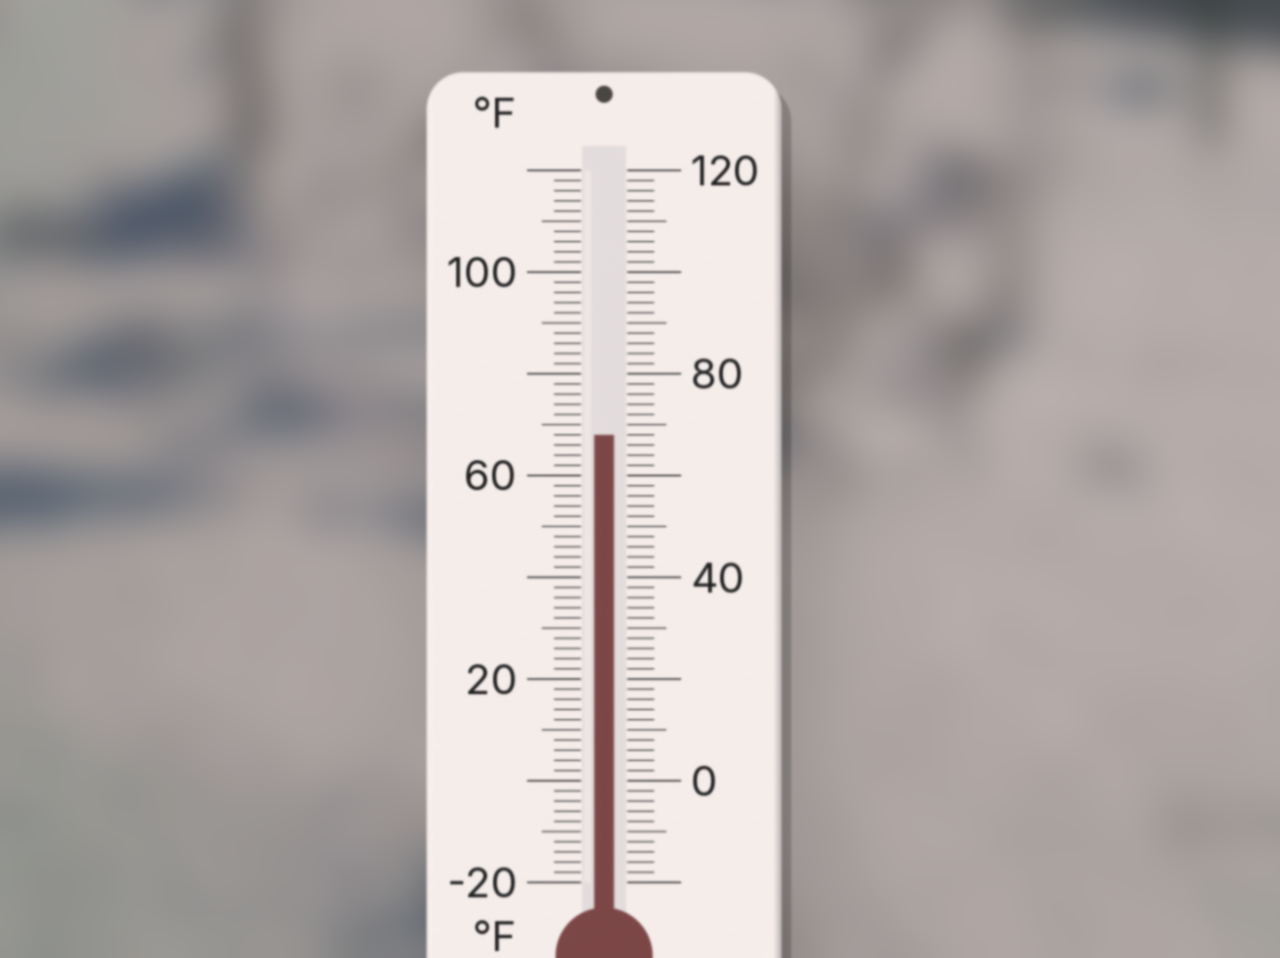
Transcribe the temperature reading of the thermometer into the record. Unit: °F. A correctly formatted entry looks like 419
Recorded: 68
